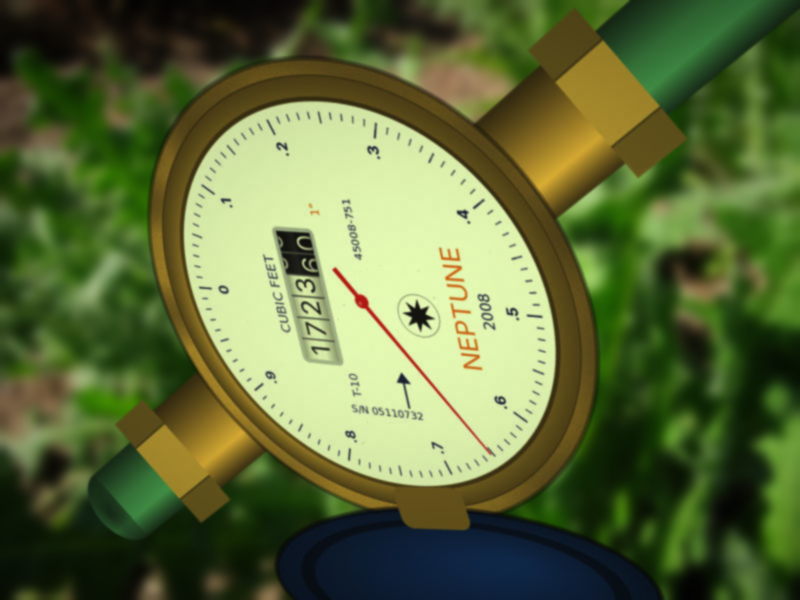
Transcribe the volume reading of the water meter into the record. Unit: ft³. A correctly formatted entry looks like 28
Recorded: 172359.65
